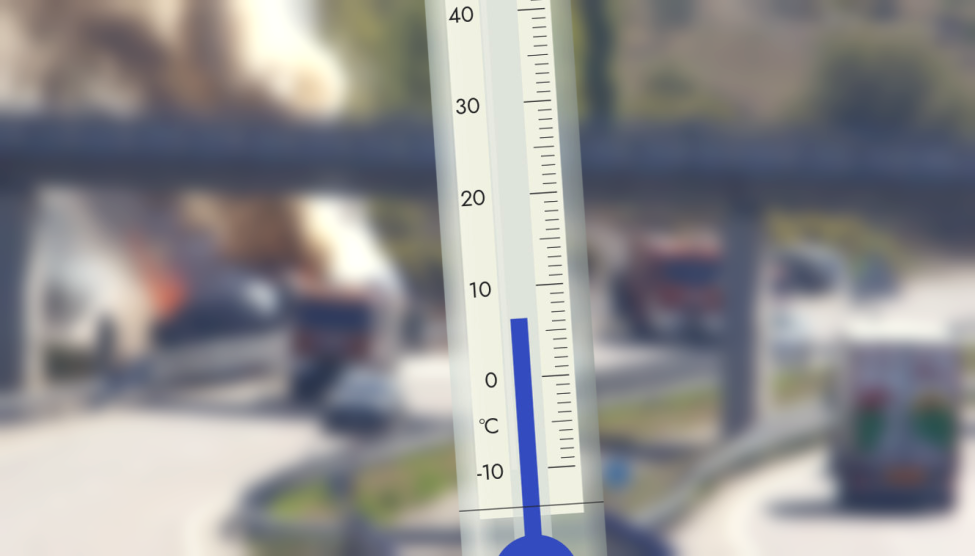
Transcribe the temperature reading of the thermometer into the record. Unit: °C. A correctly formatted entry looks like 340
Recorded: 6.5
